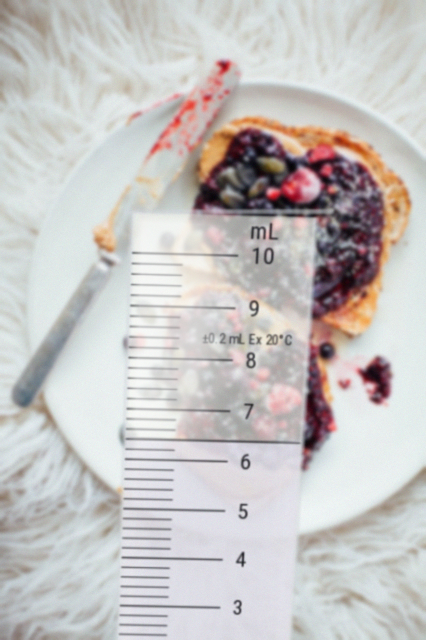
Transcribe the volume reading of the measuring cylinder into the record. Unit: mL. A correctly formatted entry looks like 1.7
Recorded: 6.4
